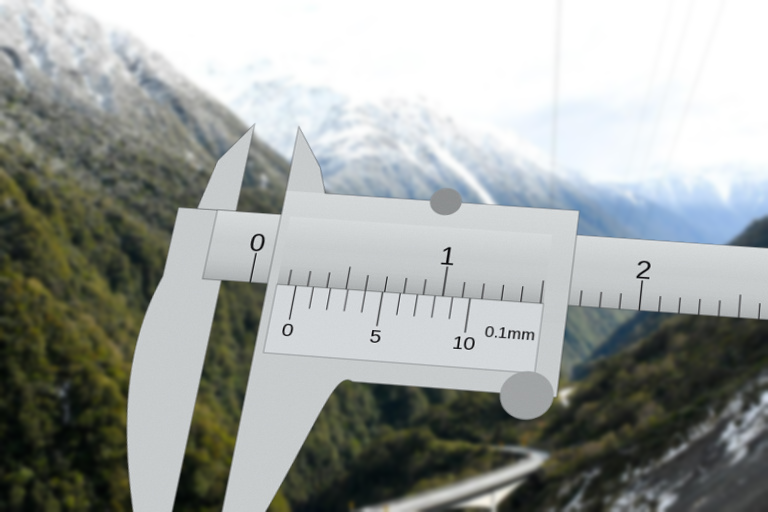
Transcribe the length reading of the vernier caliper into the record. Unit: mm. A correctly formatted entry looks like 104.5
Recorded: 2.4
